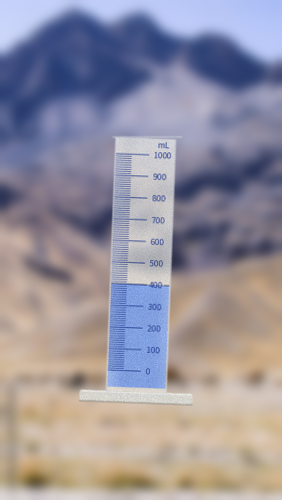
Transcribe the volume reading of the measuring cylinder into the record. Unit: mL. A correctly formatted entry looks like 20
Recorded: 400
